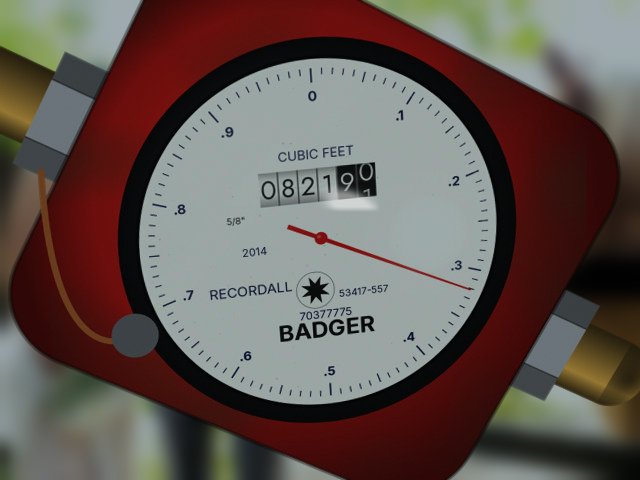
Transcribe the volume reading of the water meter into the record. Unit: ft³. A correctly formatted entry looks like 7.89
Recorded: 82190.32
